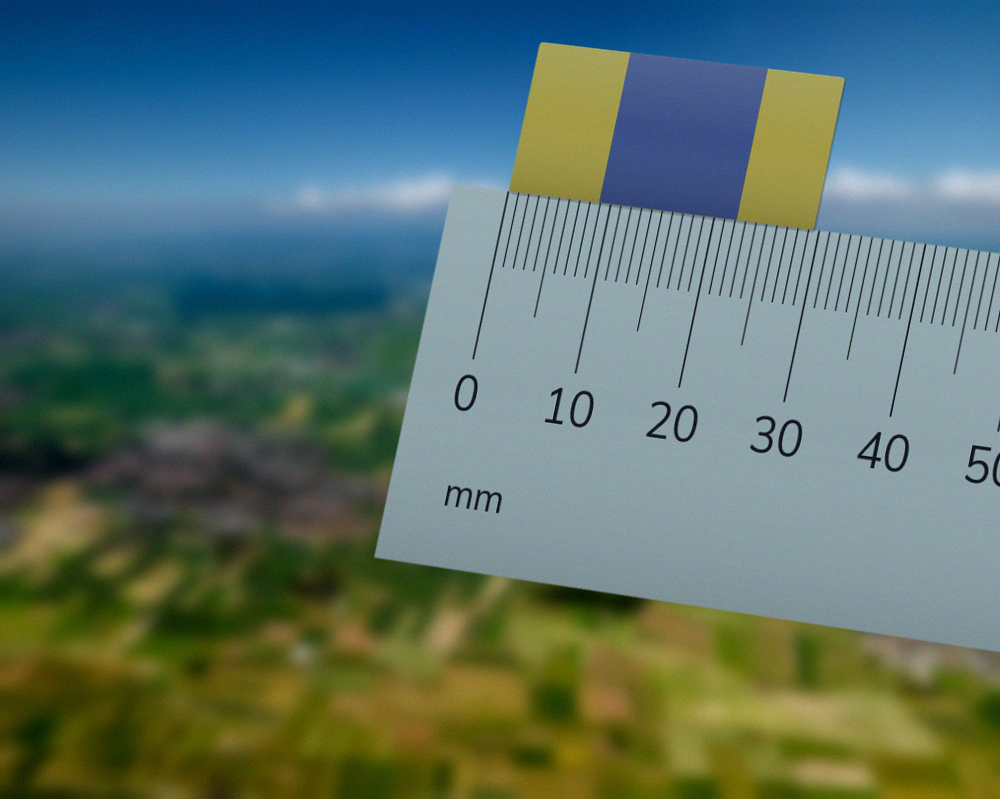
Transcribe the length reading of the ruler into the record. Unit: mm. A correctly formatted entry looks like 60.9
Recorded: 29.5
